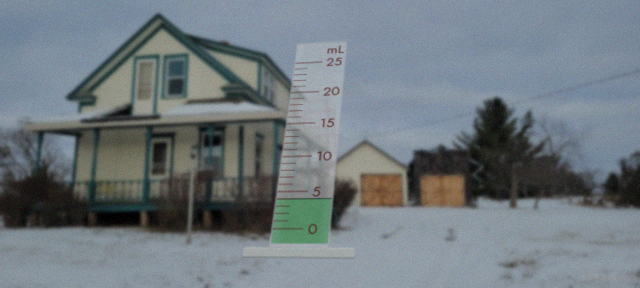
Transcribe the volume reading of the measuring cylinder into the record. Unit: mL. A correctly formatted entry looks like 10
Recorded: 4
